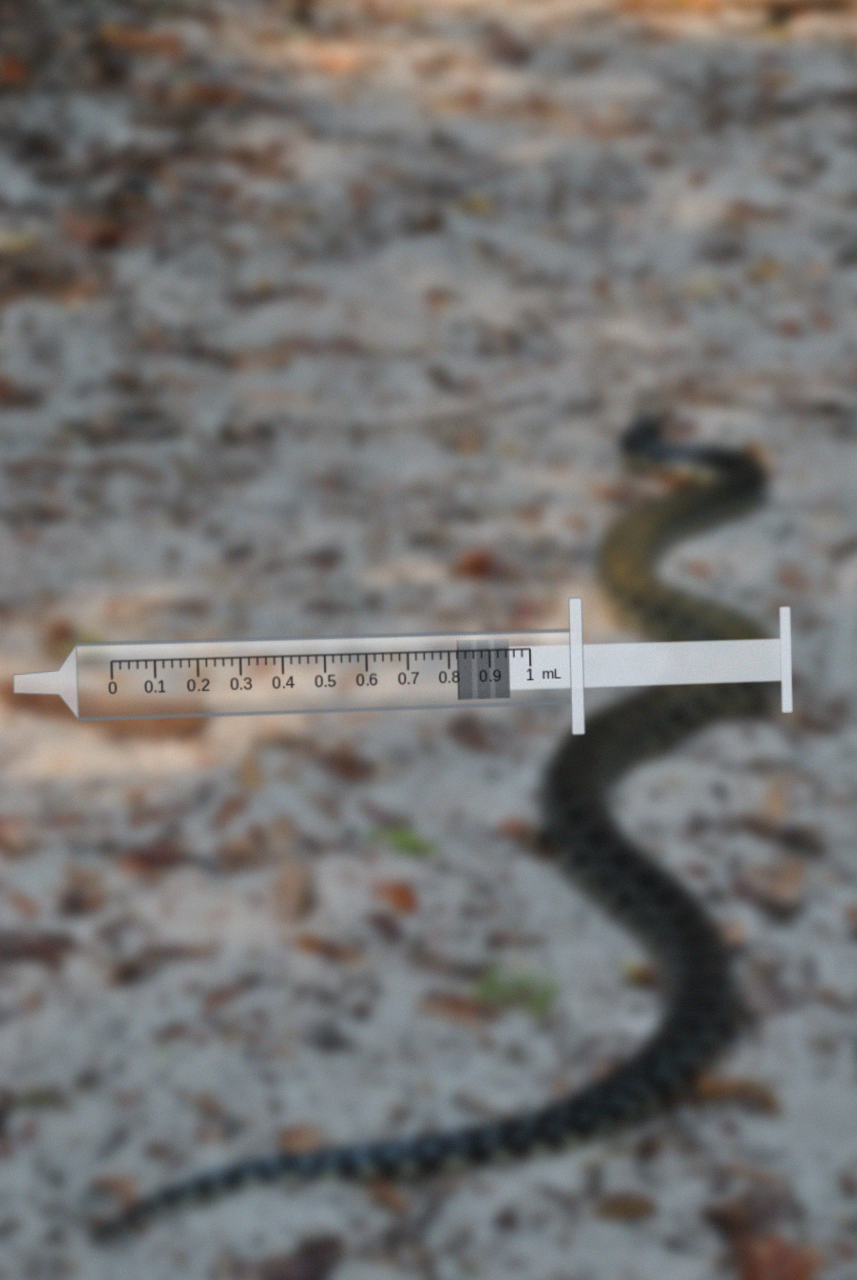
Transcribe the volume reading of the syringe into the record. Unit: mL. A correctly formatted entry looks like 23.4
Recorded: 0.82
